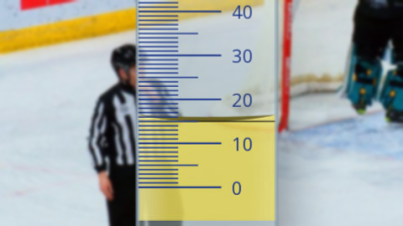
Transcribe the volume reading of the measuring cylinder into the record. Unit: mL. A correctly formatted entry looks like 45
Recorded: 15
